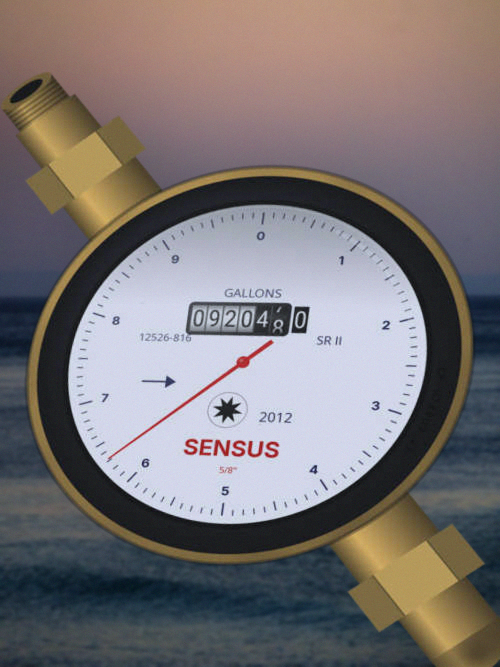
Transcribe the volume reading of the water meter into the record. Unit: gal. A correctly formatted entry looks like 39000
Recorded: 920476.3
